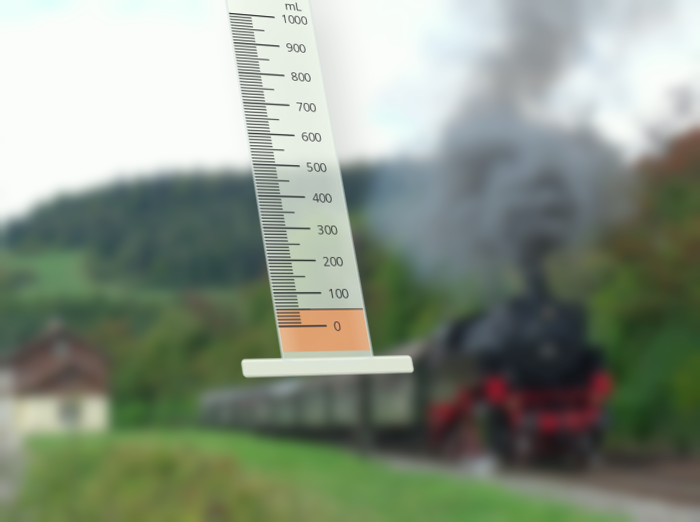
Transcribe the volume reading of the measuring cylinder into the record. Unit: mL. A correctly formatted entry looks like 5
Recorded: 50
